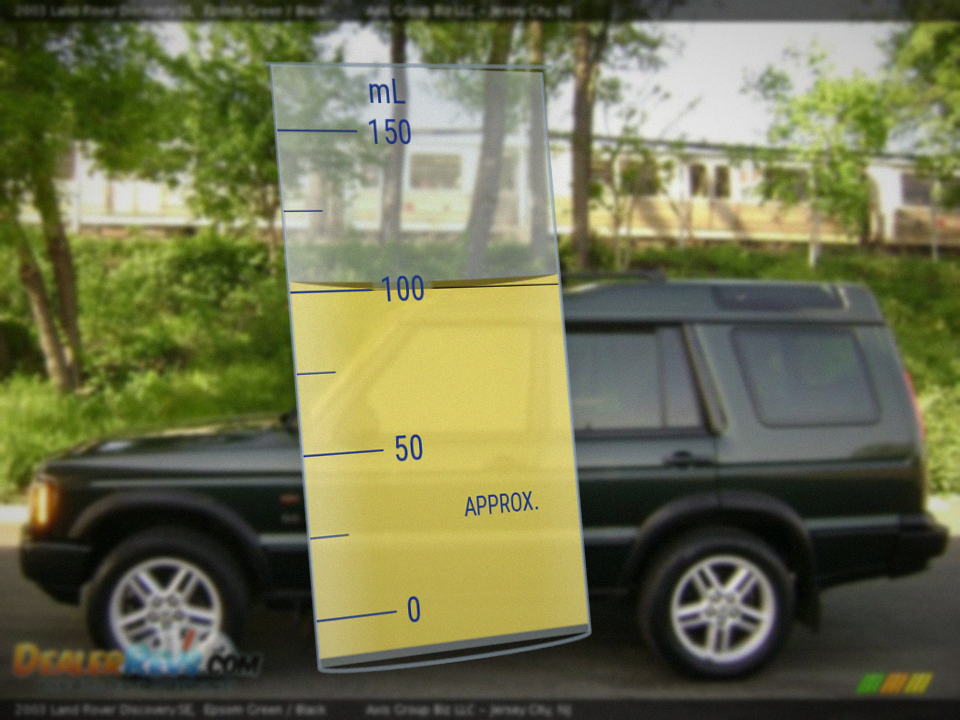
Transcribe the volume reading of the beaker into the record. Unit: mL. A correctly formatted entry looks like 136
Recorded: 100
